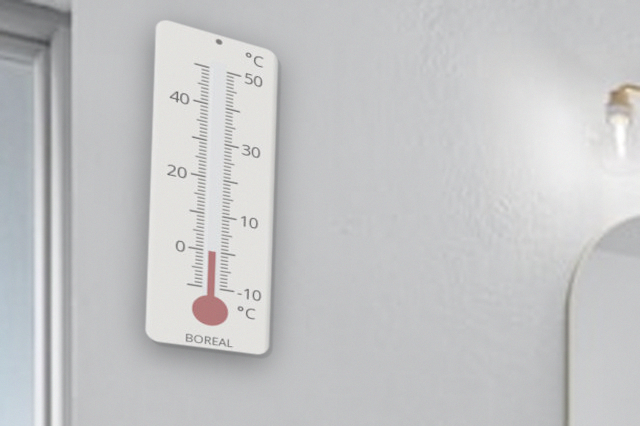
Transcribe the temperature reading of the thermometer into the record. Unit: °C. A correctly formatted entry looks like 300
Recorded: 0
